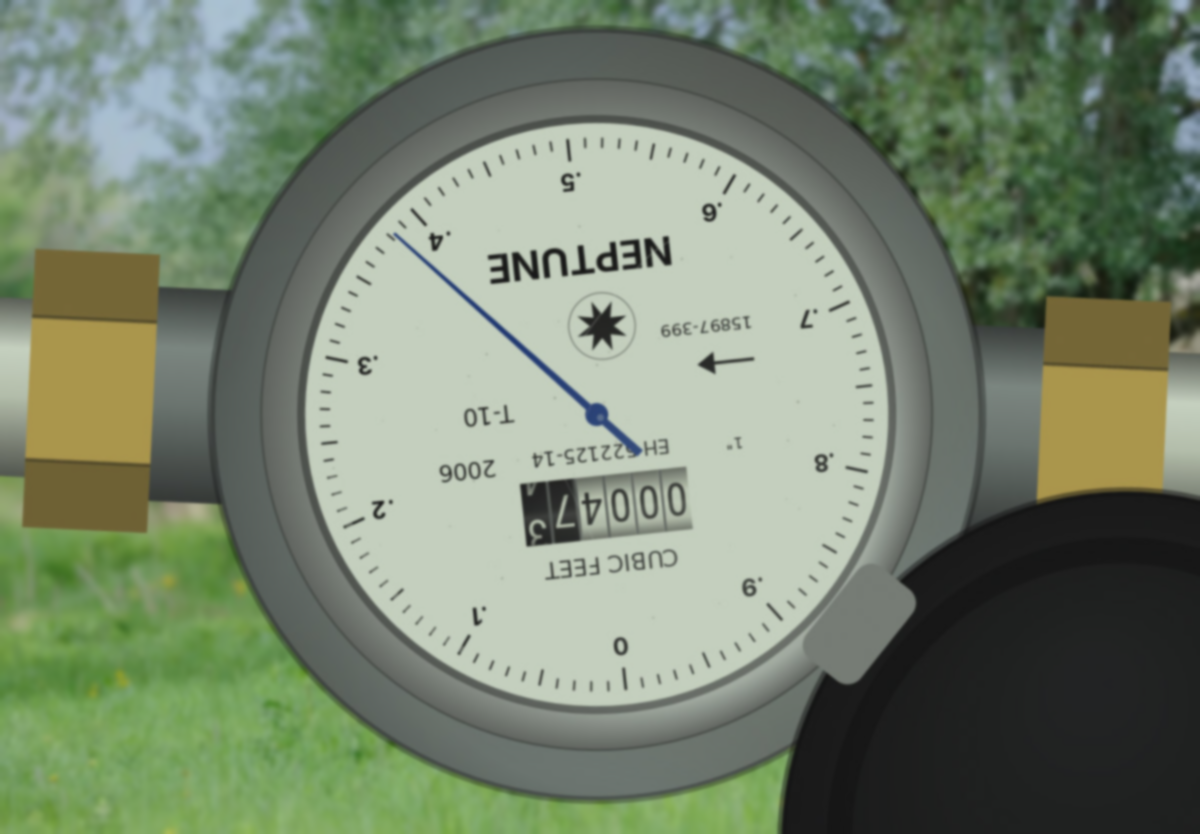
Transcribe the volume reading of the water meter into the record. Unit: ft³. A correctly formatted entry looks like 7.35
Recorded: 473.38
